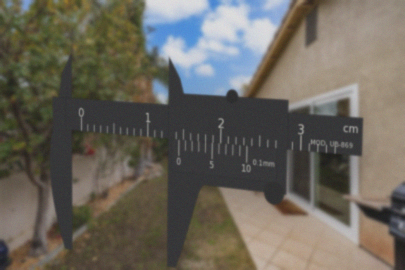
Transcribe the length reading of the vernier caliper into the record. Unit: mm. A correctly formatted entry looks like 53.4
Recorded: 14.4
